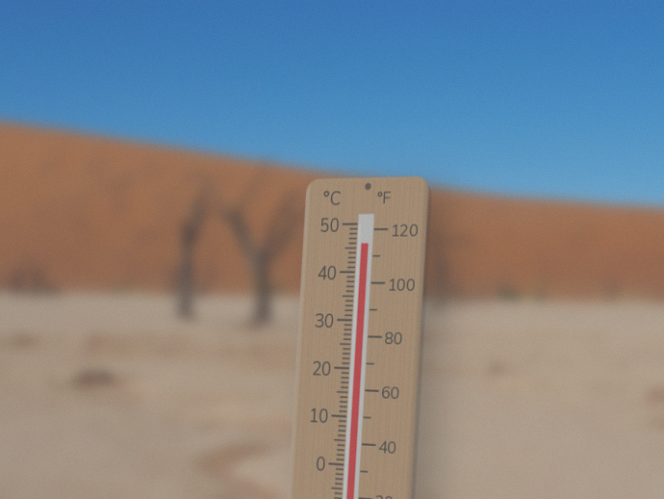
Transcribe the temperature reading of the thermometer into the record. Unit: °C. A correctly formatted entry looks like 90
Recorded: 46
